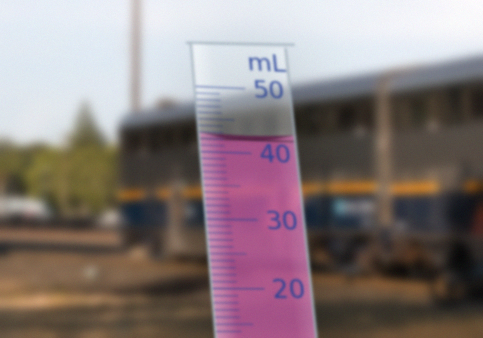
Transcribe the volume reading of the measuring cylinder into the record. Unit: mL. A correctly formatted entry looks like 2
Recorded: 42
